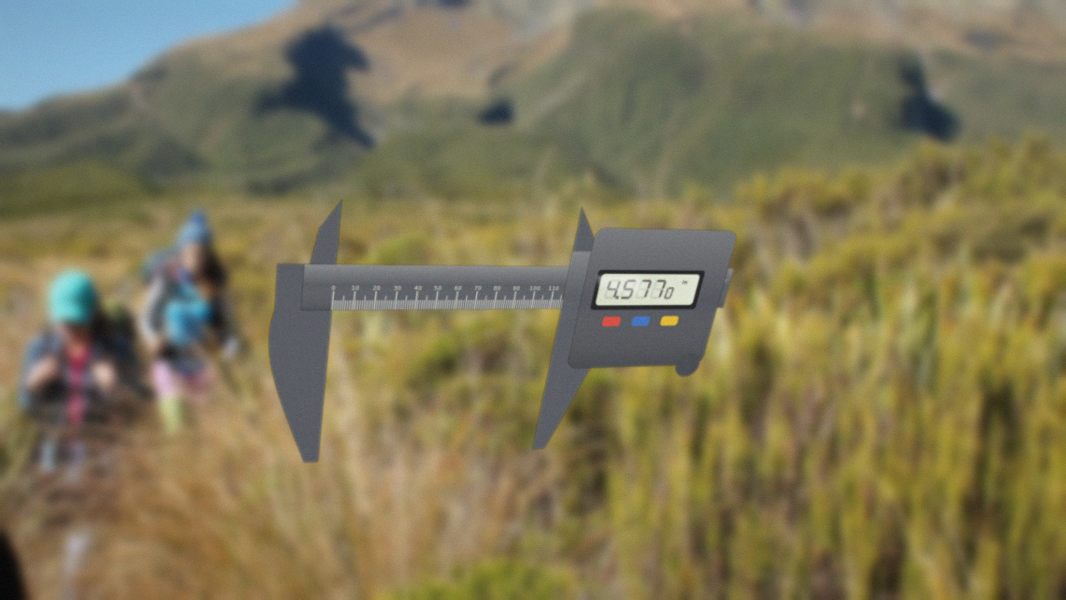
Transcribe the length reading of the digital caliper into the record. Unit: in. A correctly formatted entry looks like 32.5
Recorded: 4.5770
